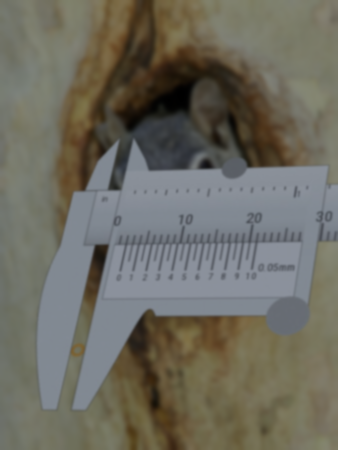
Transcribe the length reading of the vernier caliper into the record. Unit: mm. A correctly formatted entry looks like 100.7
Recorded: 2.0
